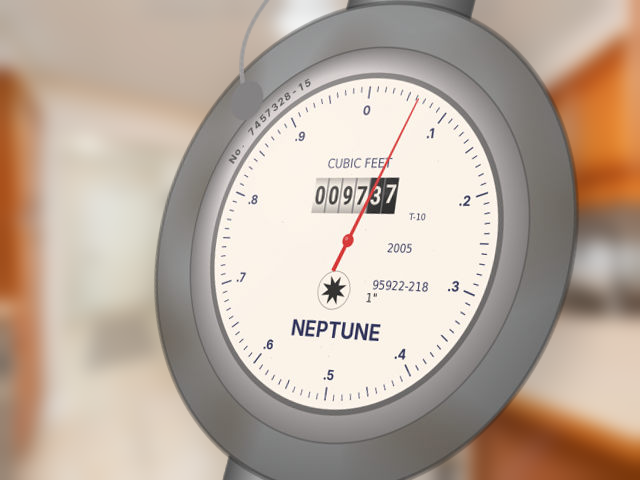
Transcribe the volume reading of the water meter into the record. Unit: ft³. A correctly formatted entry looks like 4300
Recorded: 9737.06
